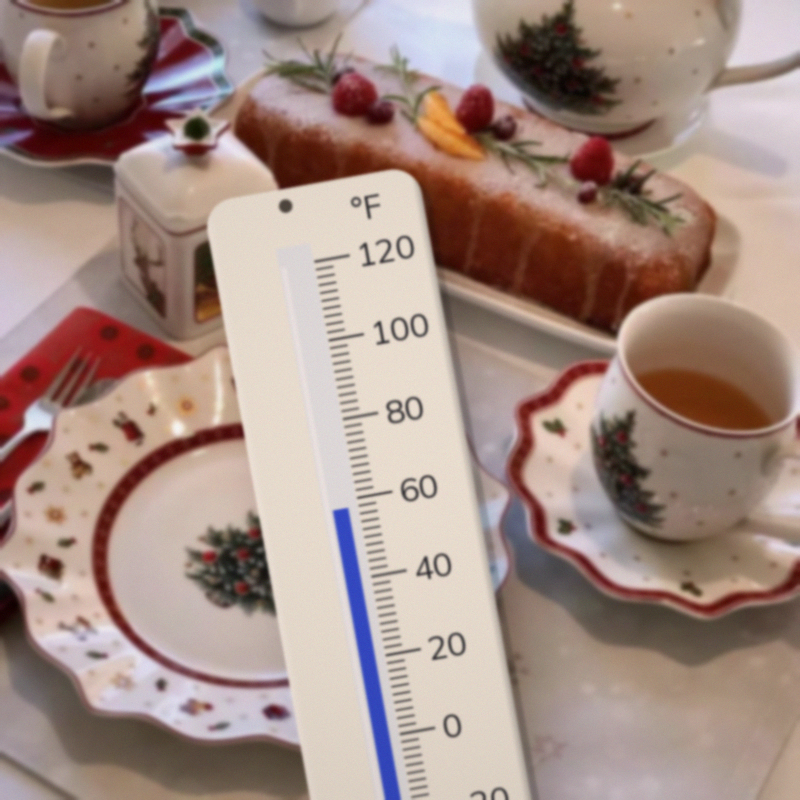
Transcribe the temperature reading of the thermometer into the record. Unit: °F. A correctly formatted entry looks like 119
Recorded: 58
